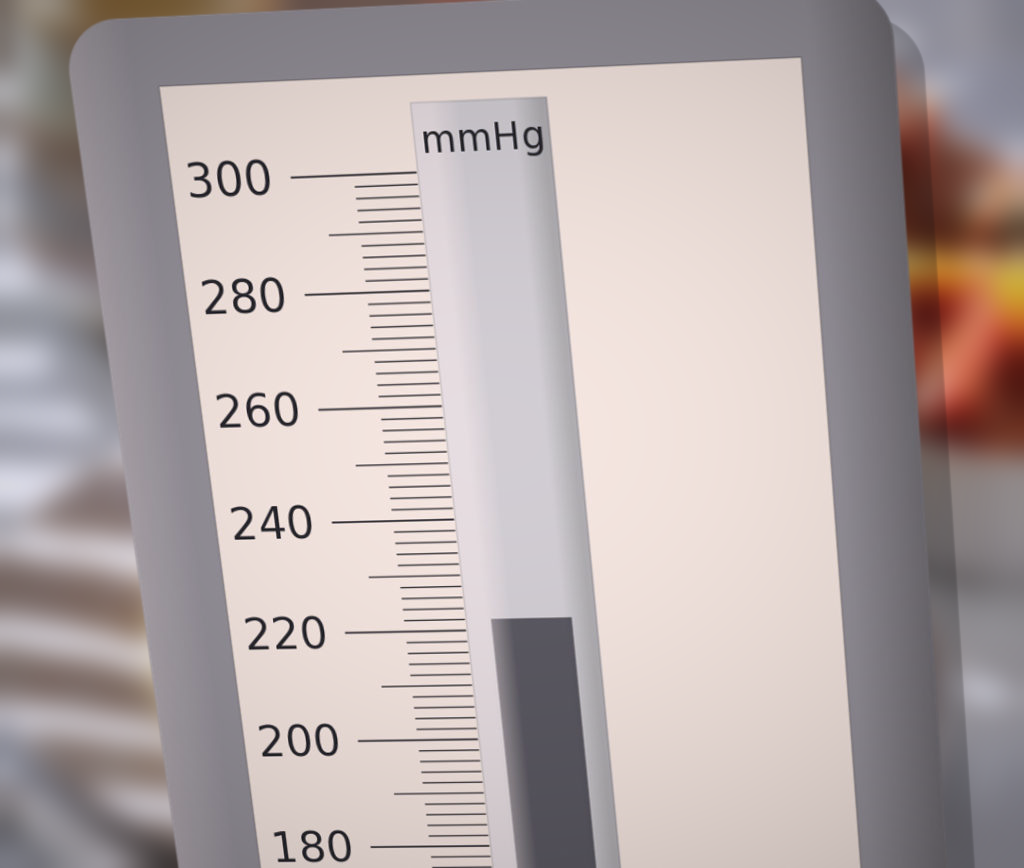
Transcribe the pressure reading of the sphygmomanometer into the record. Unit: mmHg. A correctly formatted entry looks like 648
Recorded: 222
